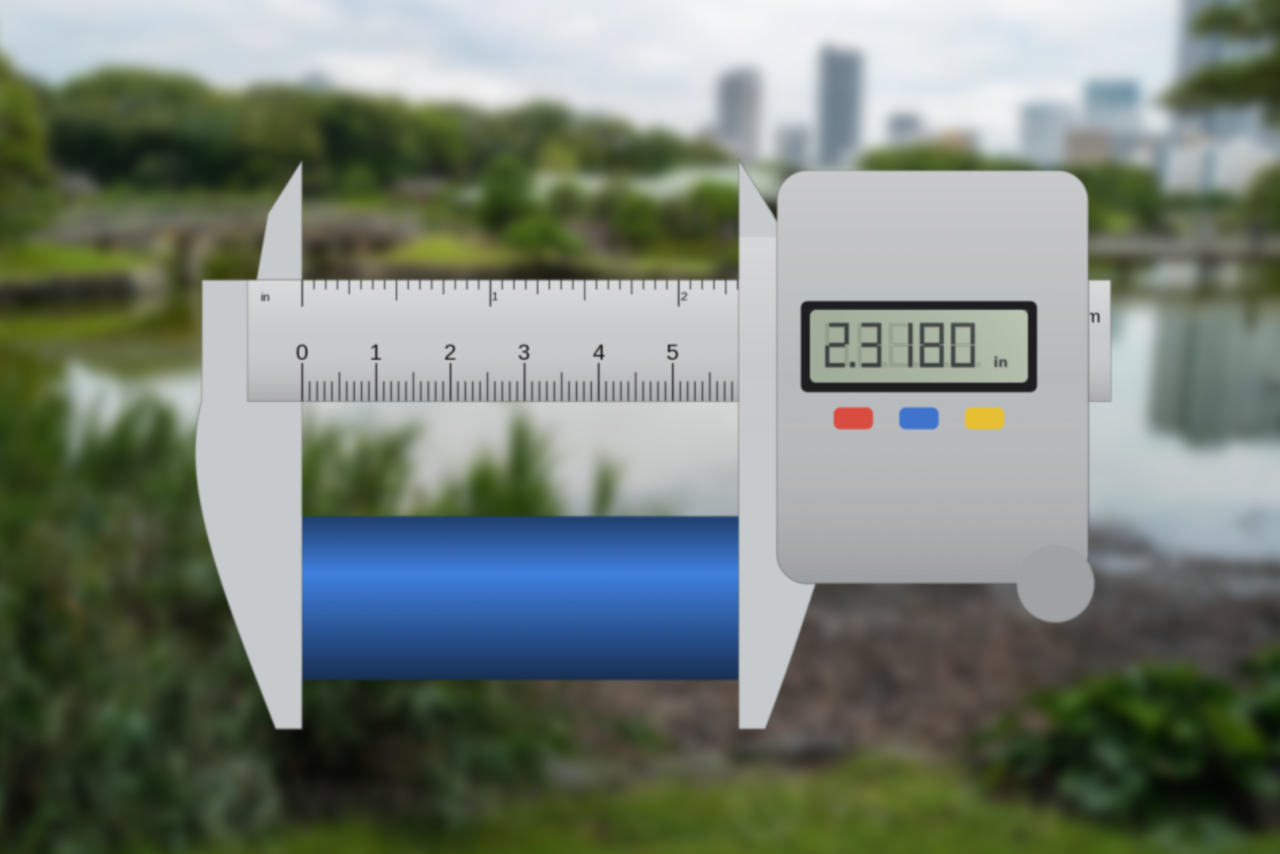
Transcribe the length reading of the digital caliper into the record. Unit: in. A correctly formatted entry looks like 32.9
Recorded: 2.3180
